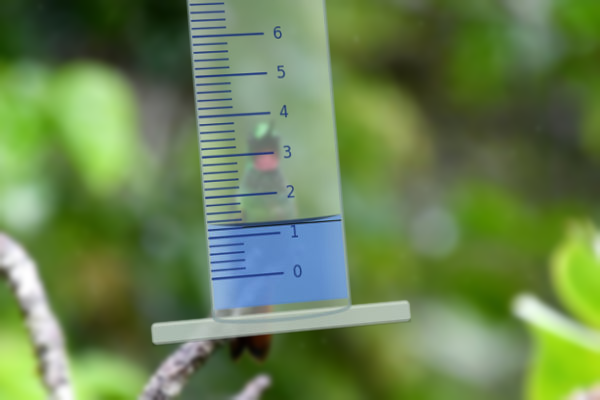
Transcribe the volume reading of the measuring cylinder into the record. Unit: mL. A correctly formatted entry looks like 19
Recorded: 1.2
